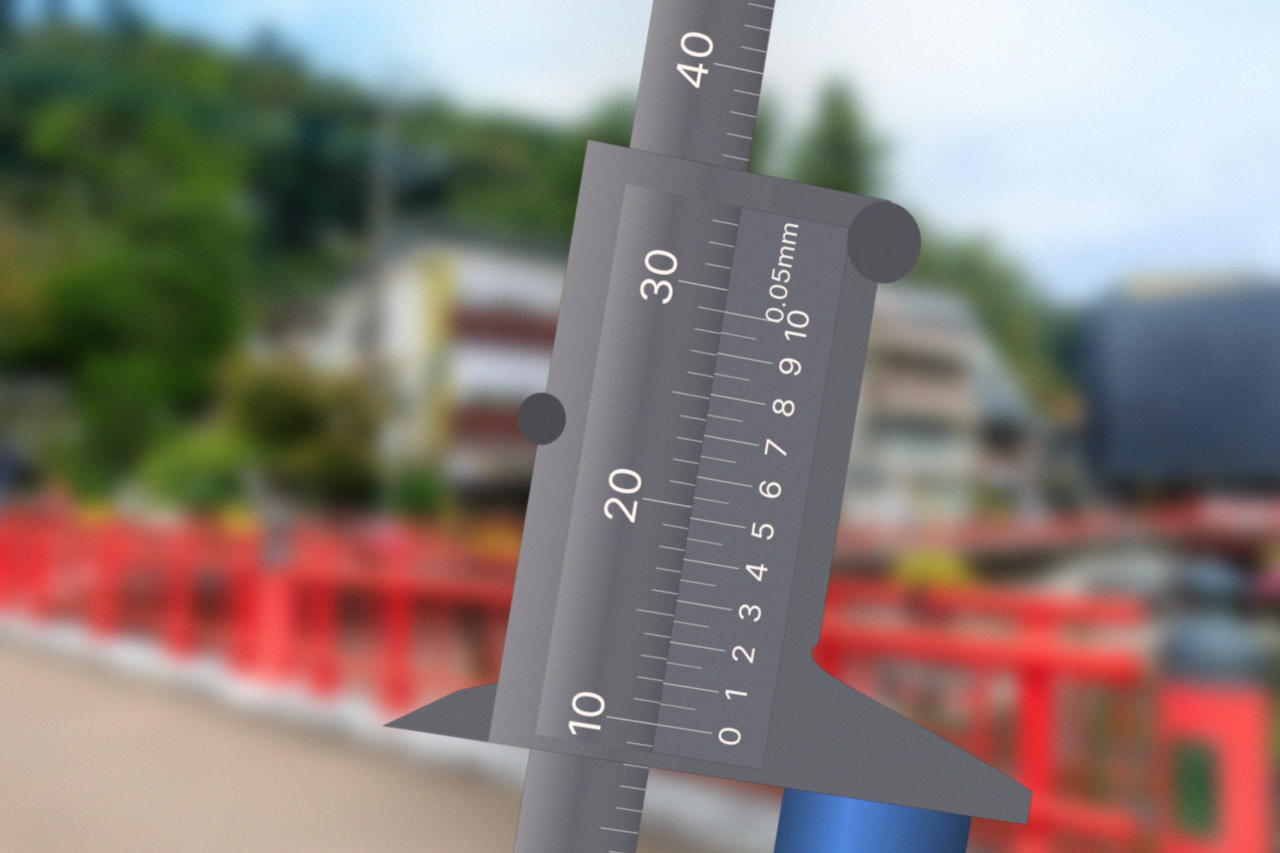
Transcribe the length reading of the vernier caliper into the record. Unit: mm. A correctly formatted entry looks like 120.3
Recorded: 10.0
